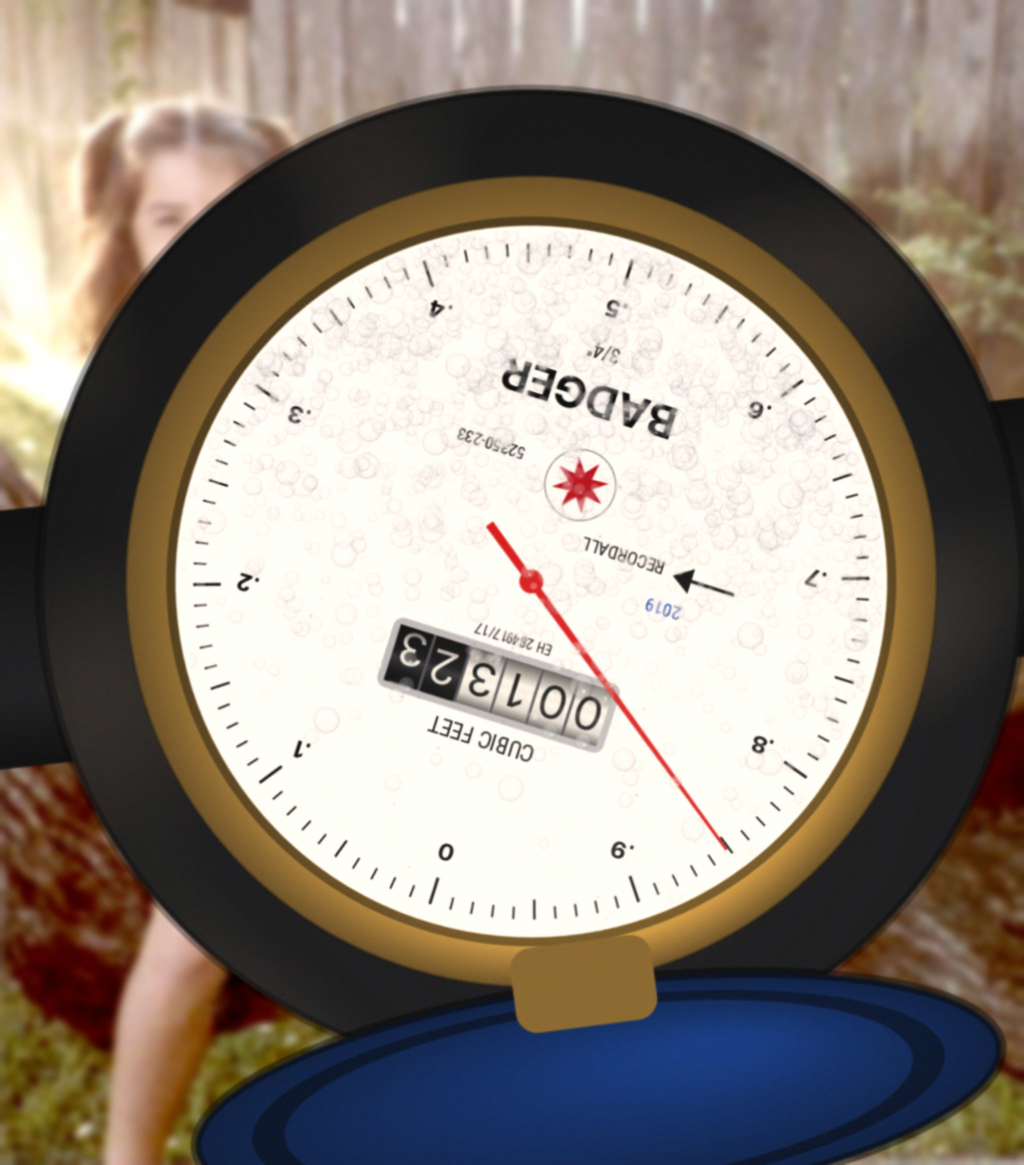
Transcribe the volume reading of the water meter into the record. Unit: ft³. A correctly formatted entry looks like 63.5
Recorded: 1322.85
